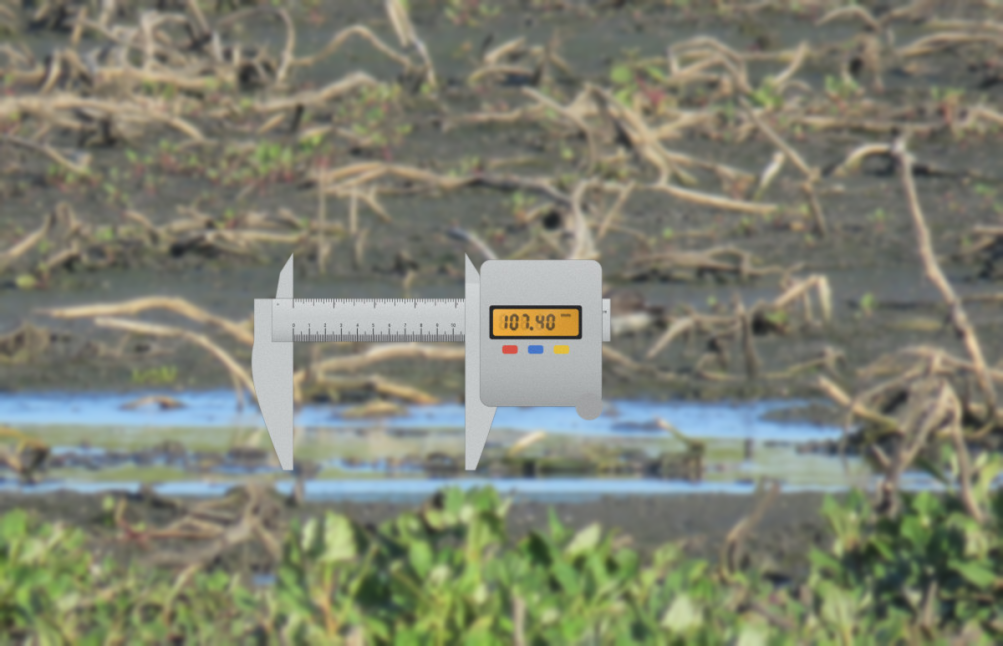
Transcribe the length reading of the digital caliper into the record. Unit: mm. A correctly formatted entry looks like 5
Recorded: 107.40
